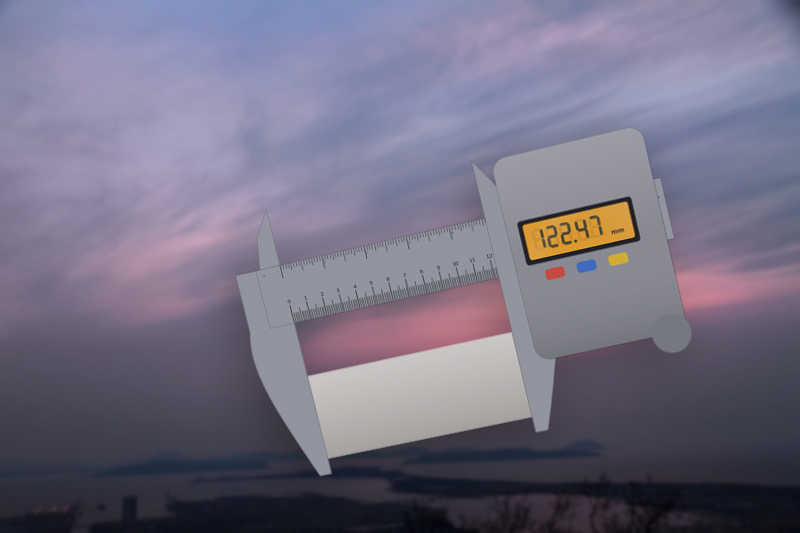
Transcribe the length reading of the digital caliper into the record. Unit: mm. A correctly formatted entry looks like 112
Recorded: 122.47
